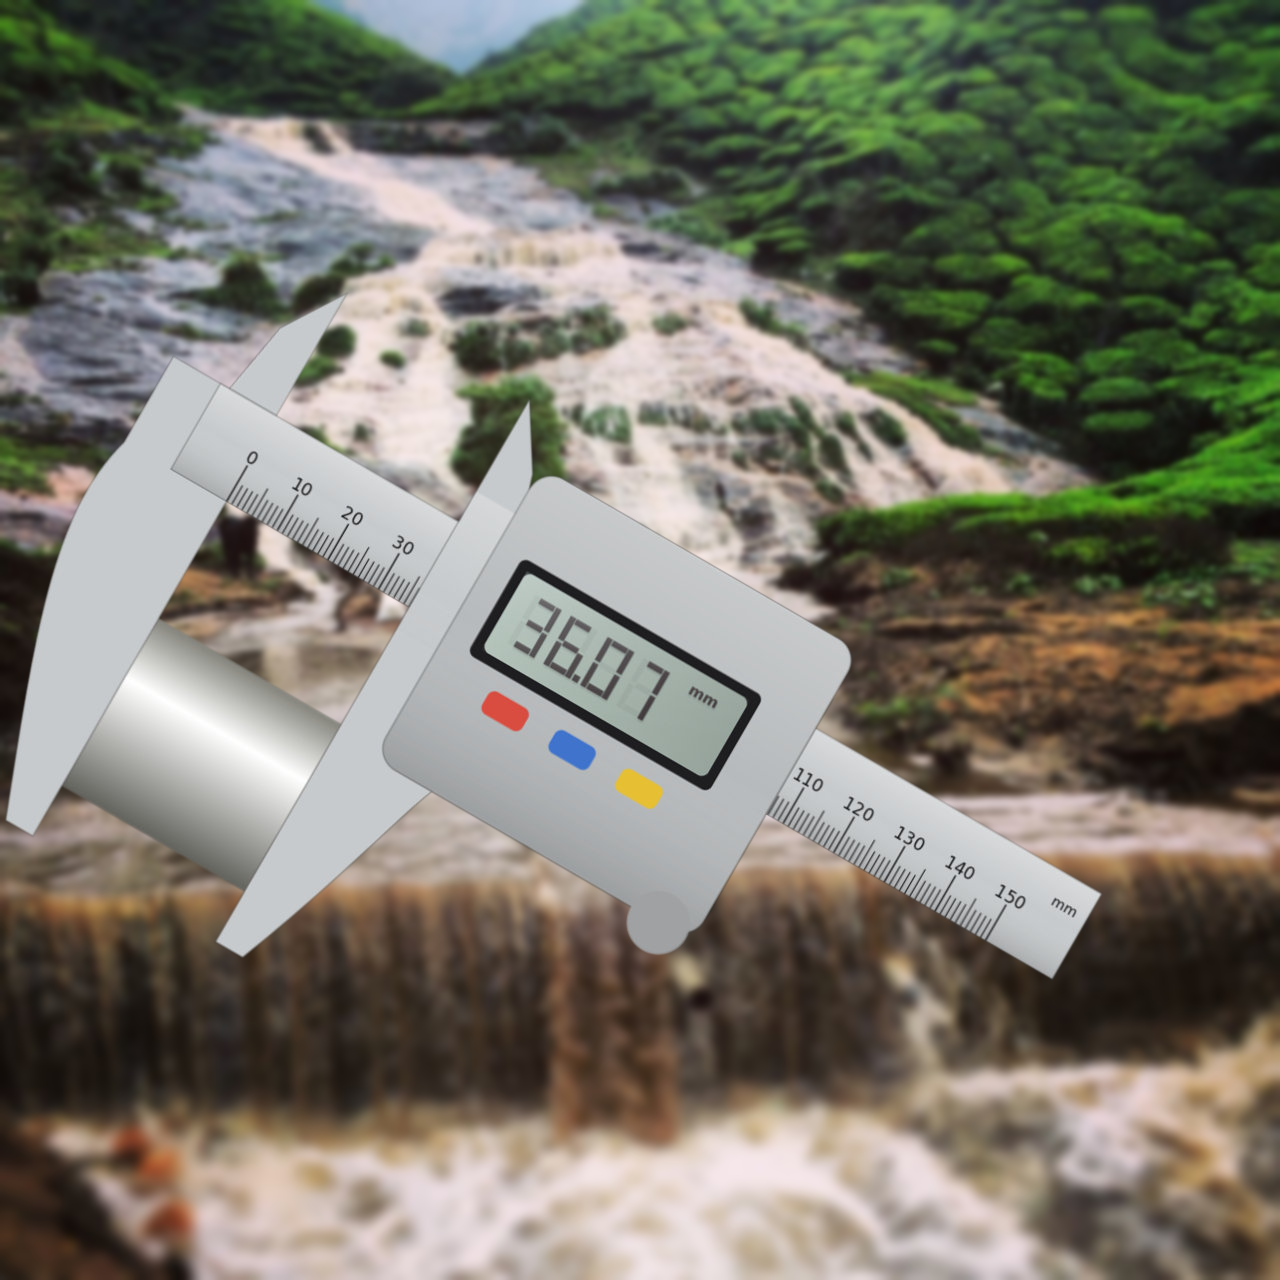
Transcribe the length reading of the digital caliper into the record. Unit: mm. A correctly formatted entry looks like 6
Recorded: 36.07
